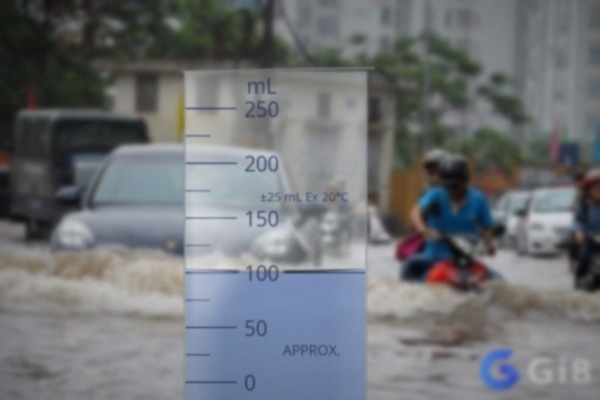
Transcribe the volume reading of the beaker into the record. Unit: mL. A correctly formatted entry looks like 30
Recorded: 100
